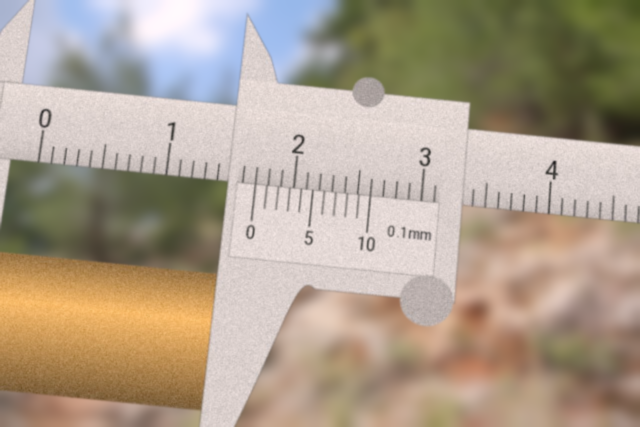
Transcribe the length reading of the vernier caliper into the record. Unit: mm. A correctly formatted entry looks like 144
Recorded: 17.0
